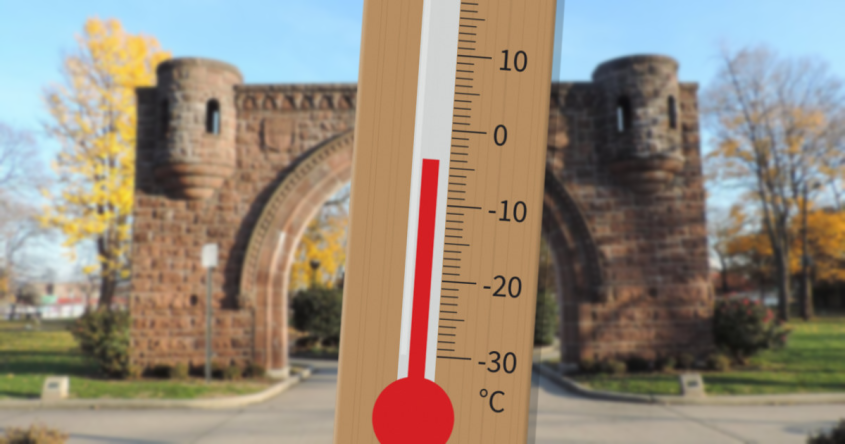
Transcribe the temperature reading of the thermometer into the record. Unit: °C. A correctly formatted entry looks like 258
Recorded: -4
